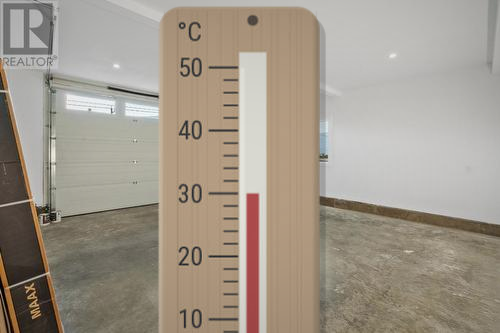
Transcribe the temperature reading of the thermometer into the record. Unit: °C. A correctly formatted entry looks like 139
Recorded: 30
